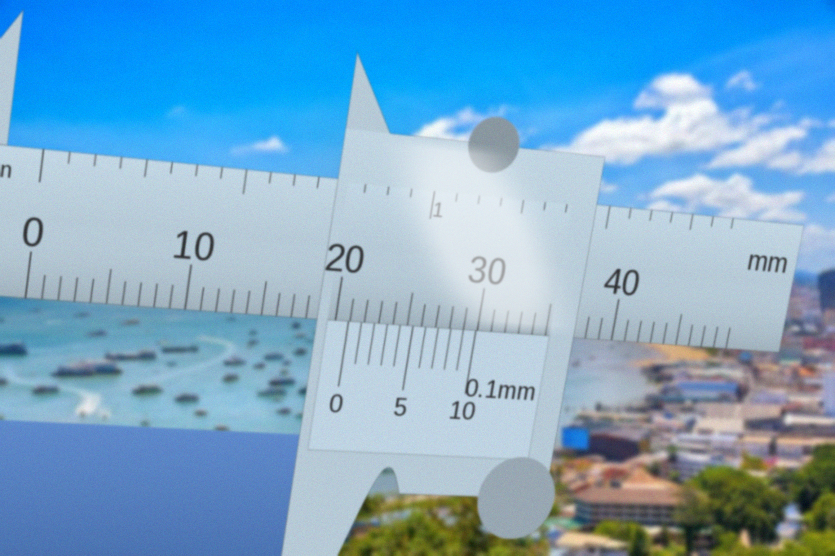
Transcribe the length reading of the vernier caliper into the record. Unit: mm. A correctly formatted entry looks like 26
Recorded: 20.9
